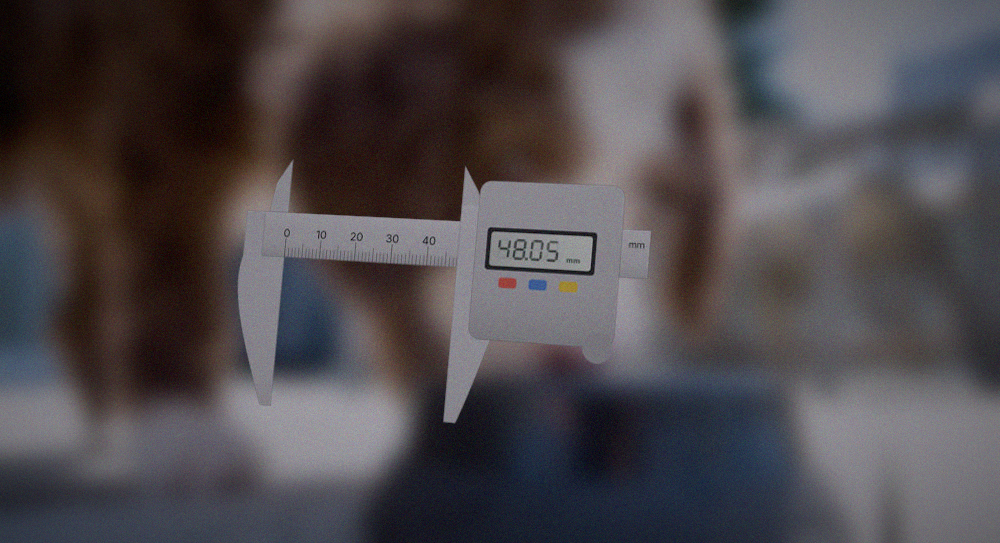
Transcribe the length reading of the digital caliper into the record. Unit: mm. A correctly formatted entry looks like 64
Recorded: 48.05
